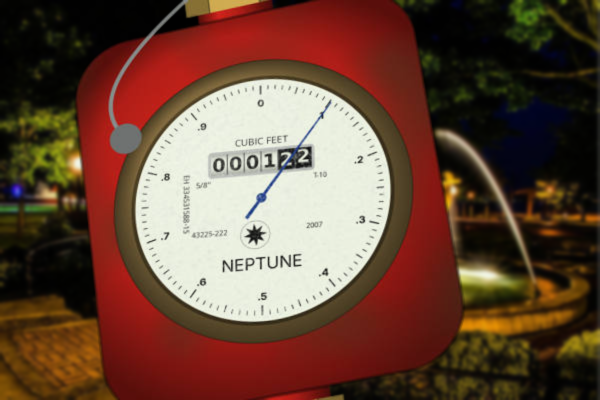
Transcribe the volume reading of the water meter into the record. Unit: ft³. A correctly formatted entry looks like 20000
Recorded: 122.10
